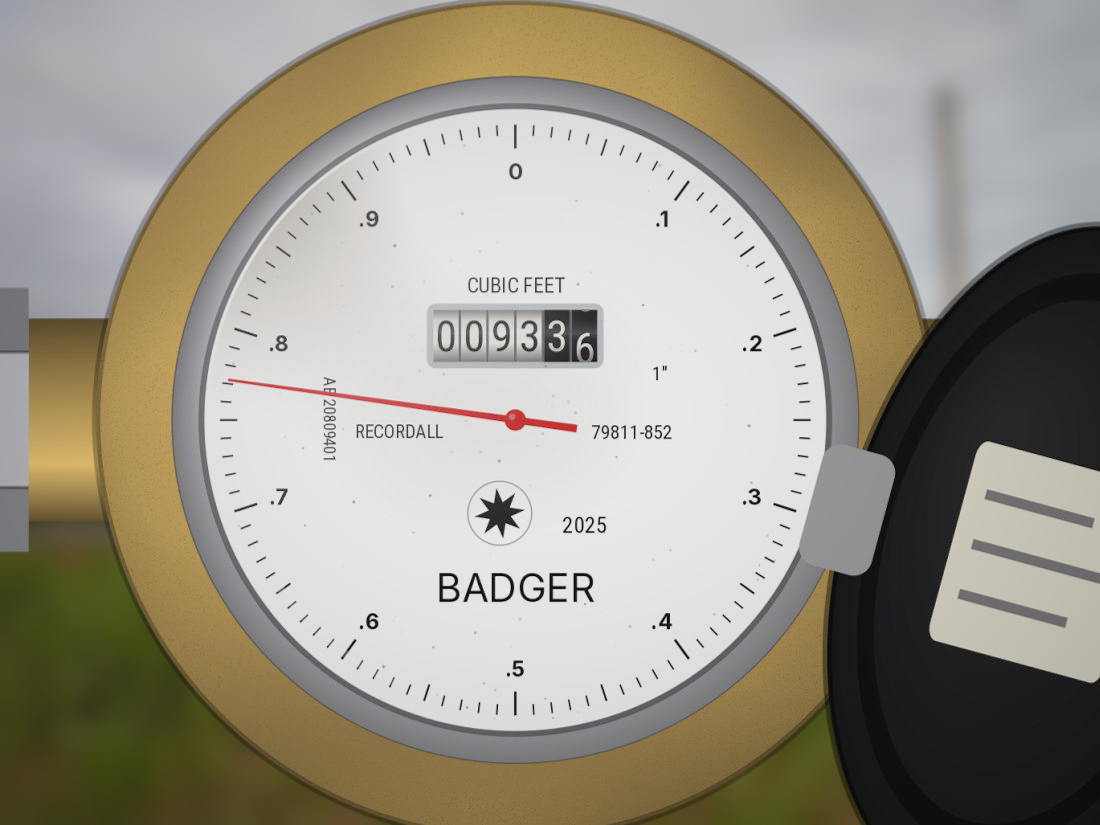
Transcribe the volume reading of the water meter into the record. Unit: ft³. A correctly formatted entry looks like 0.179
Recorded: 9335.77
